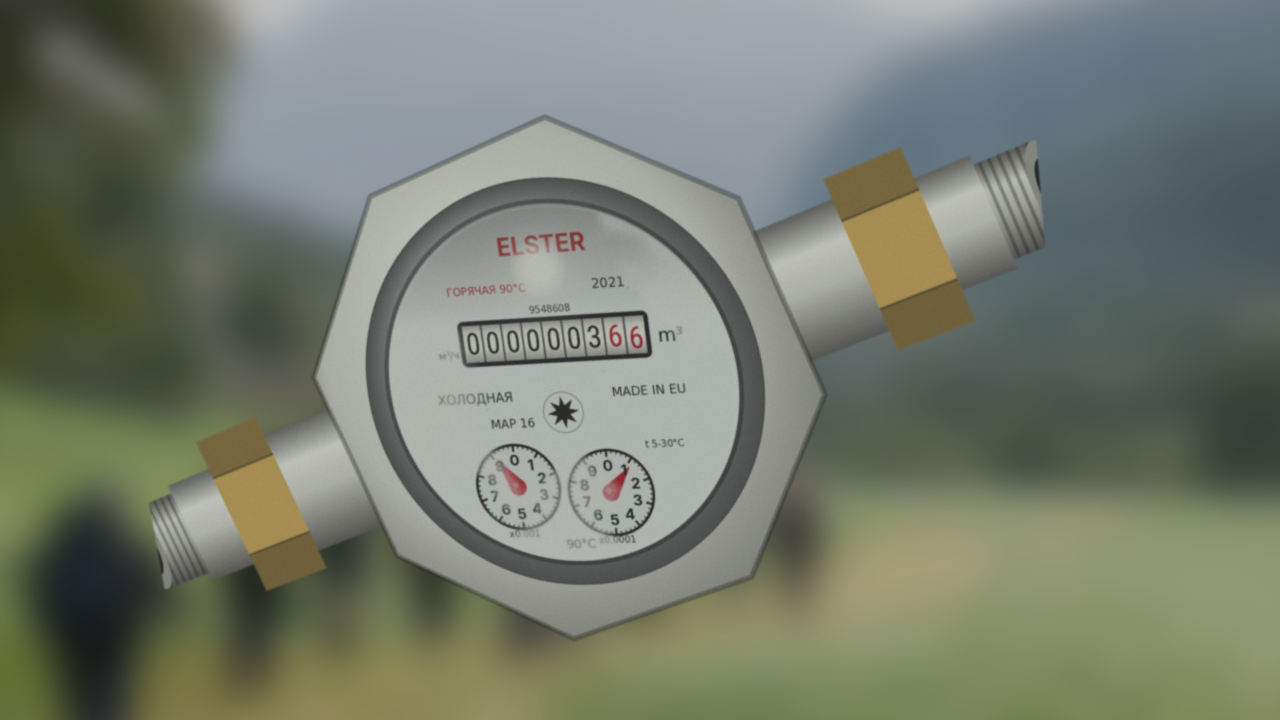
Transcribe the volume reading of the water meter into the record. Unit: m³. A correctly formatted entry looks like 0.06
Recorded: 3.6591
